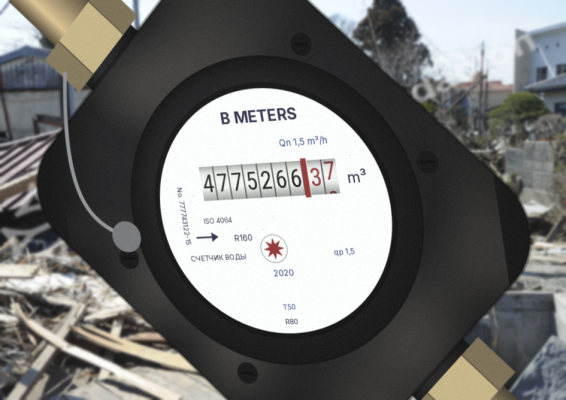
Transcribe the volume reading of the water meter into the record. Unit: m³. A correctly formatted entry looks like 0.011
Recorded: 4775266.37
